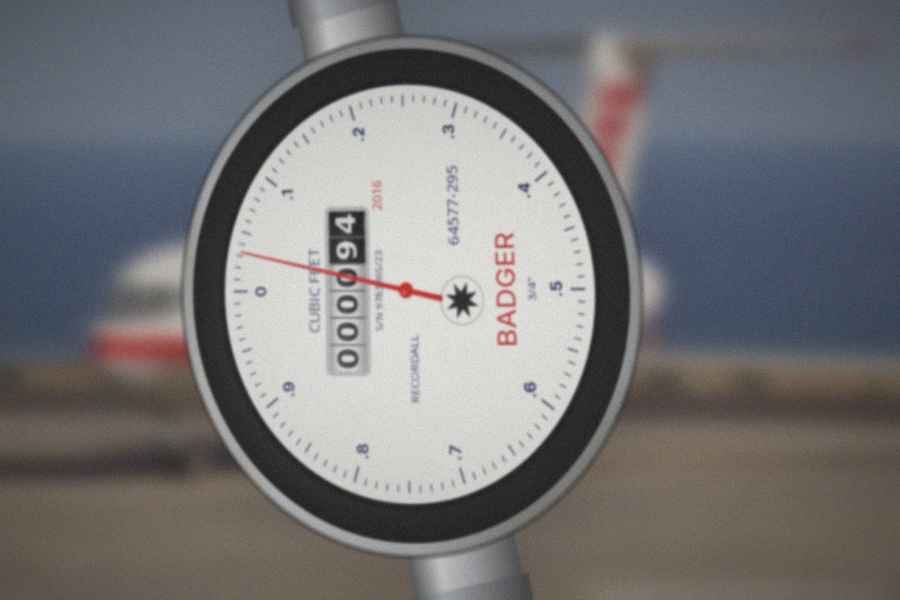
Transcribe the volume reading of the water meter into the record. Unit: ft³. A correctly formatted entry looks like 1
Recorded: 94.03
